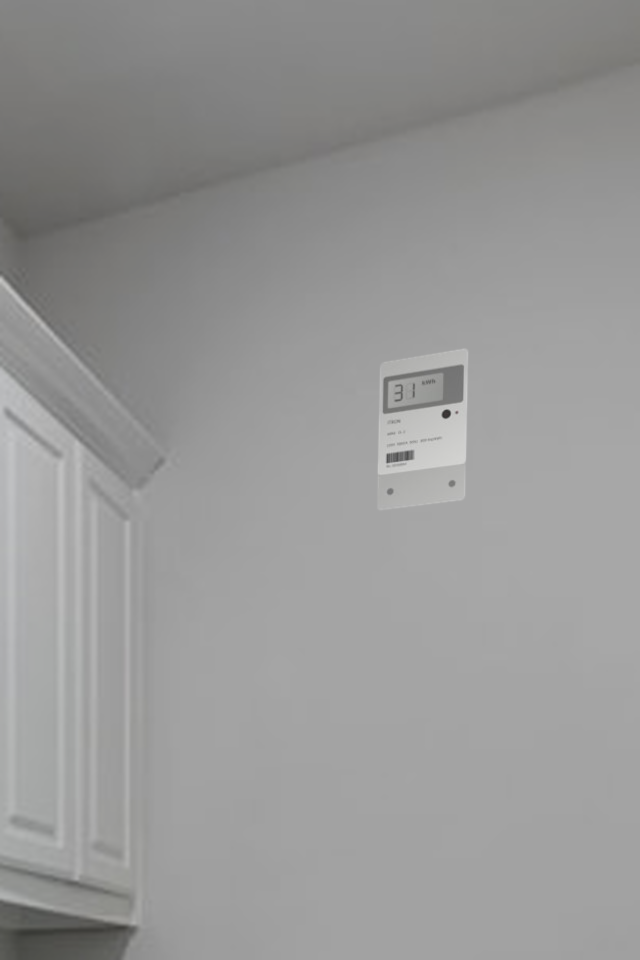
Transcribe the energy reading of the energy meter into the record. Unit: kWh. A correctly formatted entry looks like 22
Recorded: 31
